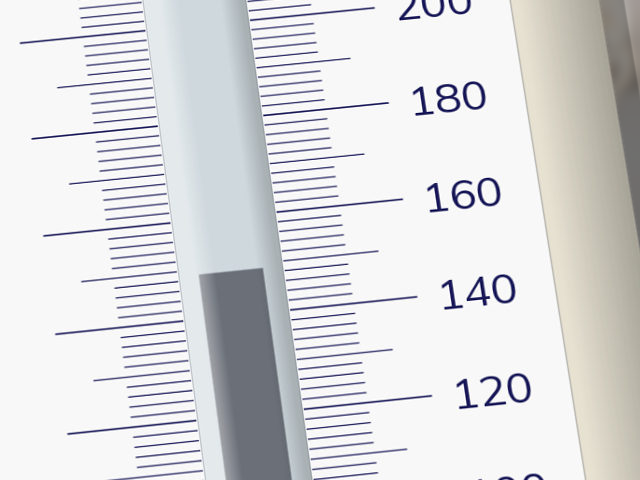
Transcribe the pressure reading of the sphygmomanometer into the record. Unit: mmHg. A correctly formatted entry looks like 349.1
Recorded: 149
